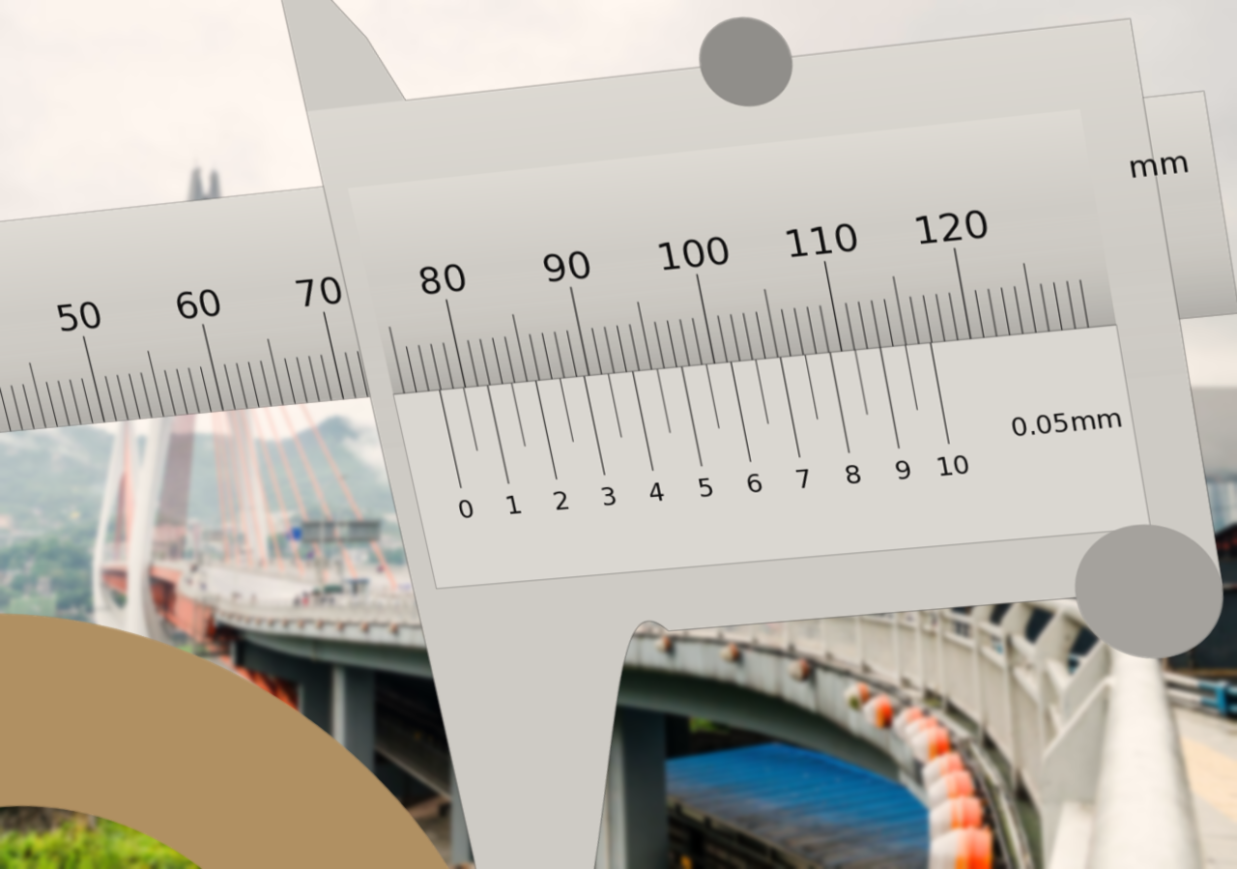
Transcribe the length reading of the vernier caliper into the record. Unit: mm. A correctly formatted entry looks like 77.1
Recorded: 77.9
